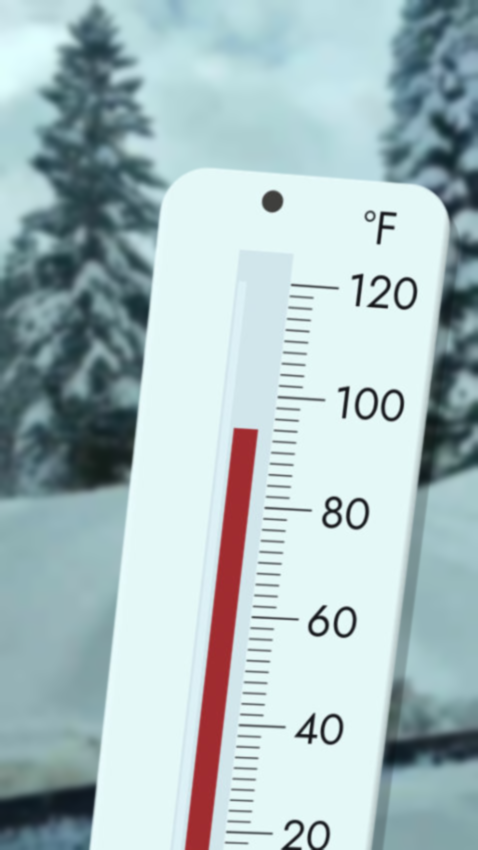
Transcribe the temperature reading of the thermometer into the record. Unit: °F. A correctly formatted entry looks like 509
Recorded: 94
